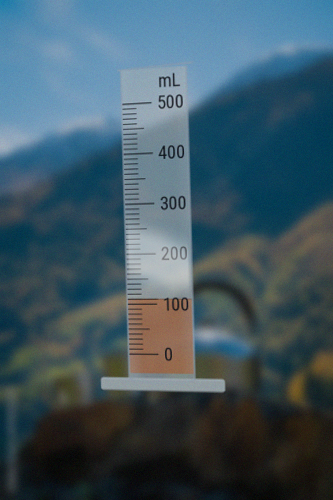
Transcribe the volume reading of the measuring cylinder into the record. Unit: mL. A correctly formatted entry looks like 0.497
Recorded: 110
